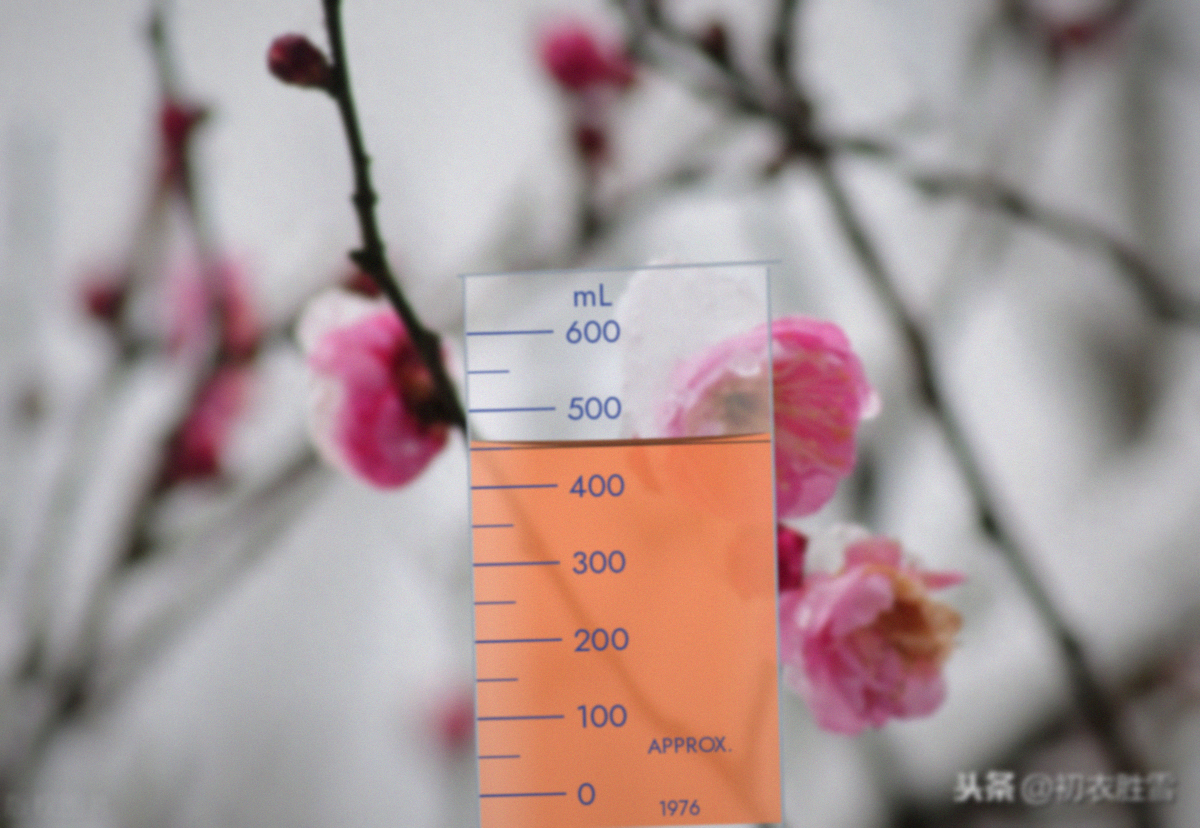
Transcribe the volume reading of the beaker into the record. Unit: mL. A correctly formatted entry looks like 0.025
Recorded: 450
